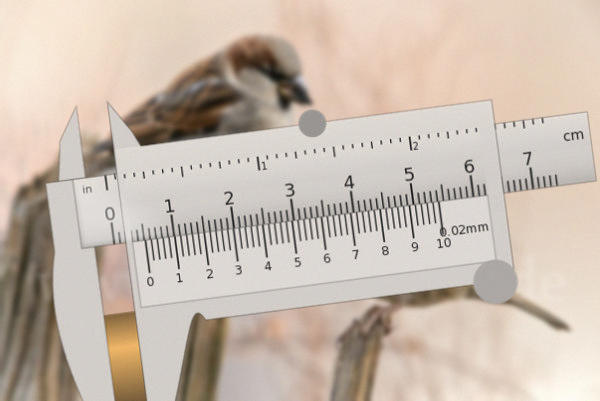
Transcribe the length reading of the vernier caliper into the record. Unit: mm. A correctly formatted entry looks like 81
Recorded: 5.2
